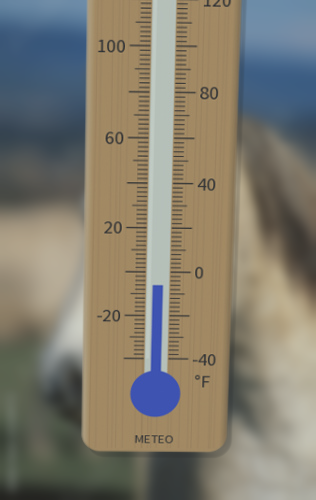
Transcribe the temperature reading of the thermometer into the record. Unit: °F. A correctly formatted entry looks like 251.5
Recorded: -6
